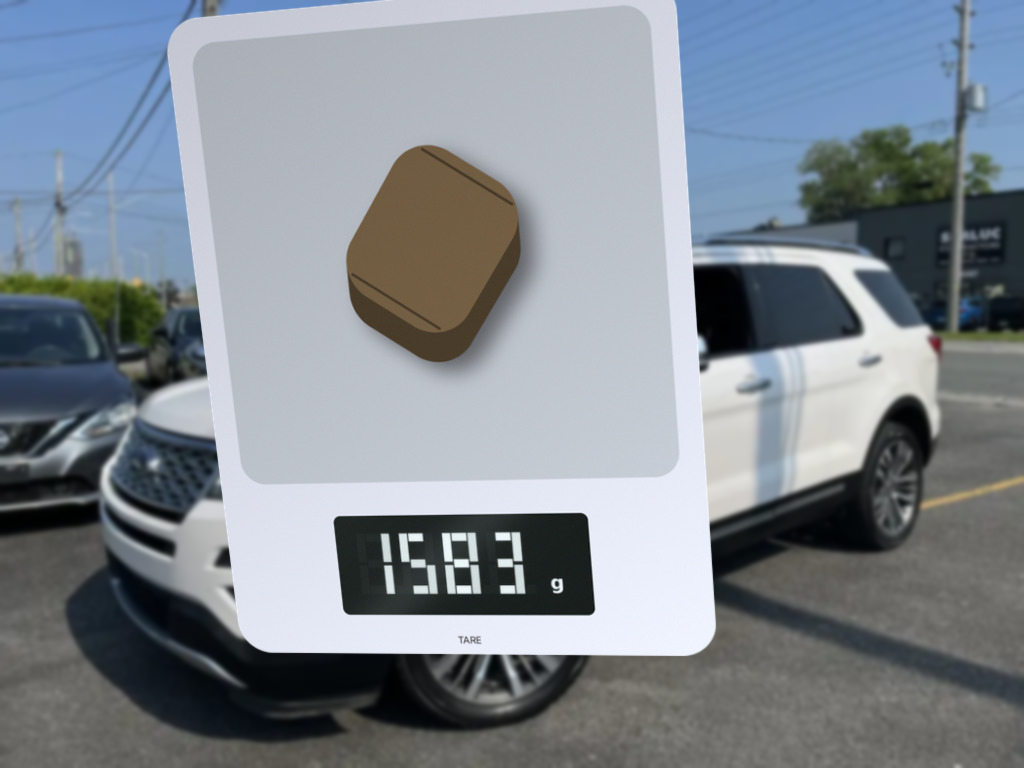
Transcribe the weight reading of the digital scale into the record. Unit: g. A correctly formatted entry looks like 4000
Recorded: 1583
